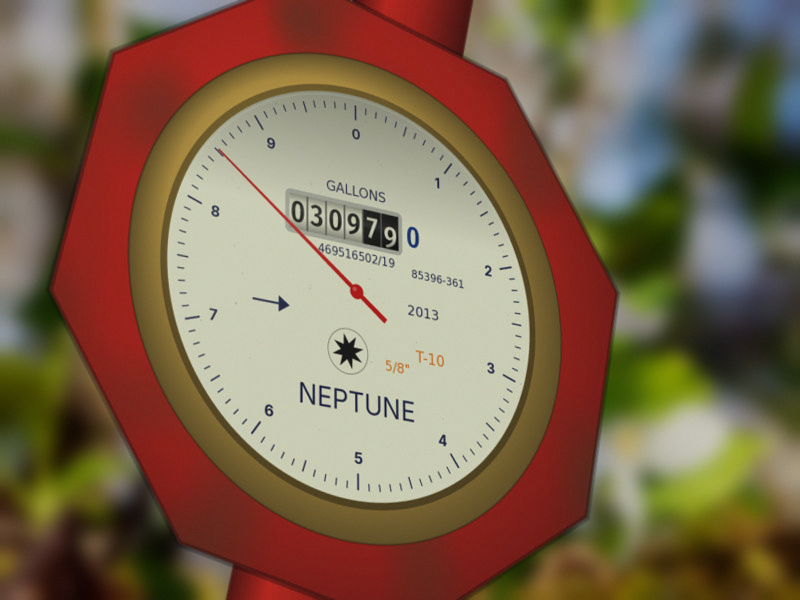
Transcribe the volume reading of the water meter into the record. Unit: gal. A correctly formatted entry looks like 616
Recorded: 309788.5
